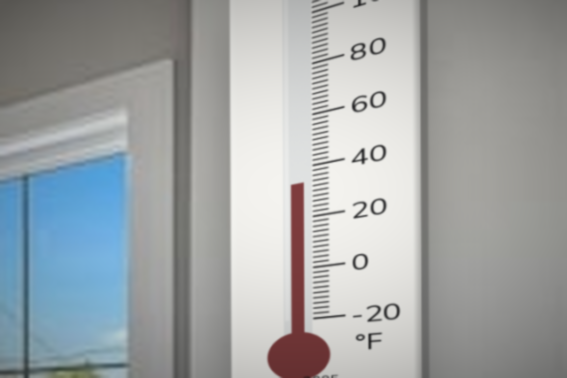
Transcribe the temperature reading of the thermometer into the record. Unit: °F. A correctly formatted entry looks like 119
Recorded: 34
